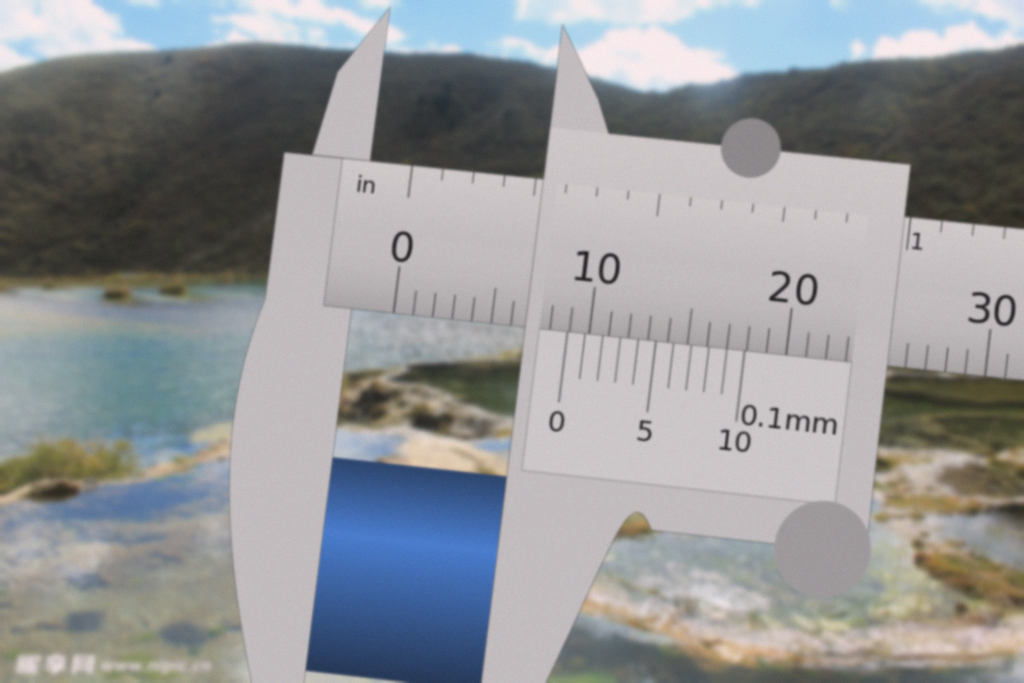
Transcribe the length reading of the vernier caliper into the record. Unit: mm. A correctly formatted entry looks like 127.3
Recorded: 8.9
